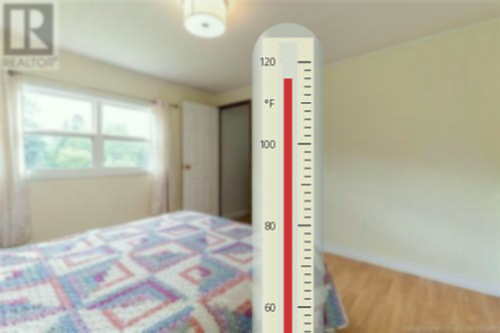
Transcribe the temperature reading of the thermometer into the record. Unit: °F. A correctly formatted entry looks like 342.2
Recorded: 116
